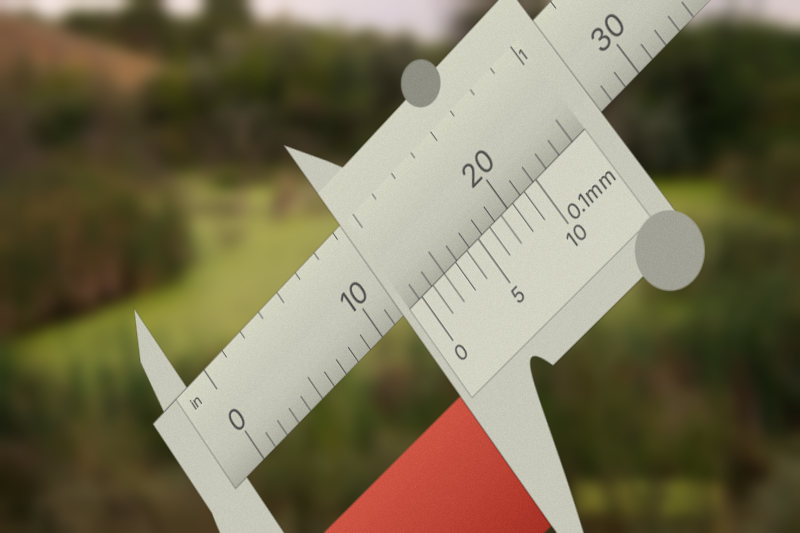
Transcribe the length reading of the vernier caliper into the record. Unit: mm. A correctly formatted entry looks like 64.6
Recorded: 13.2
